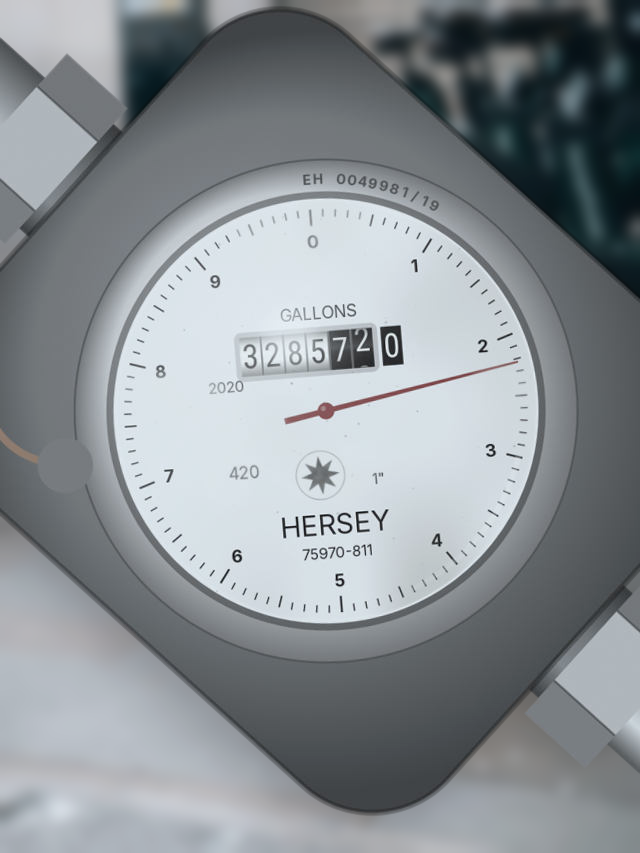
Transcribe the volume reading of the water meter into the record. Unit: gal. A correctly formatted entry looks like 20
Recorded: 3285722.2
